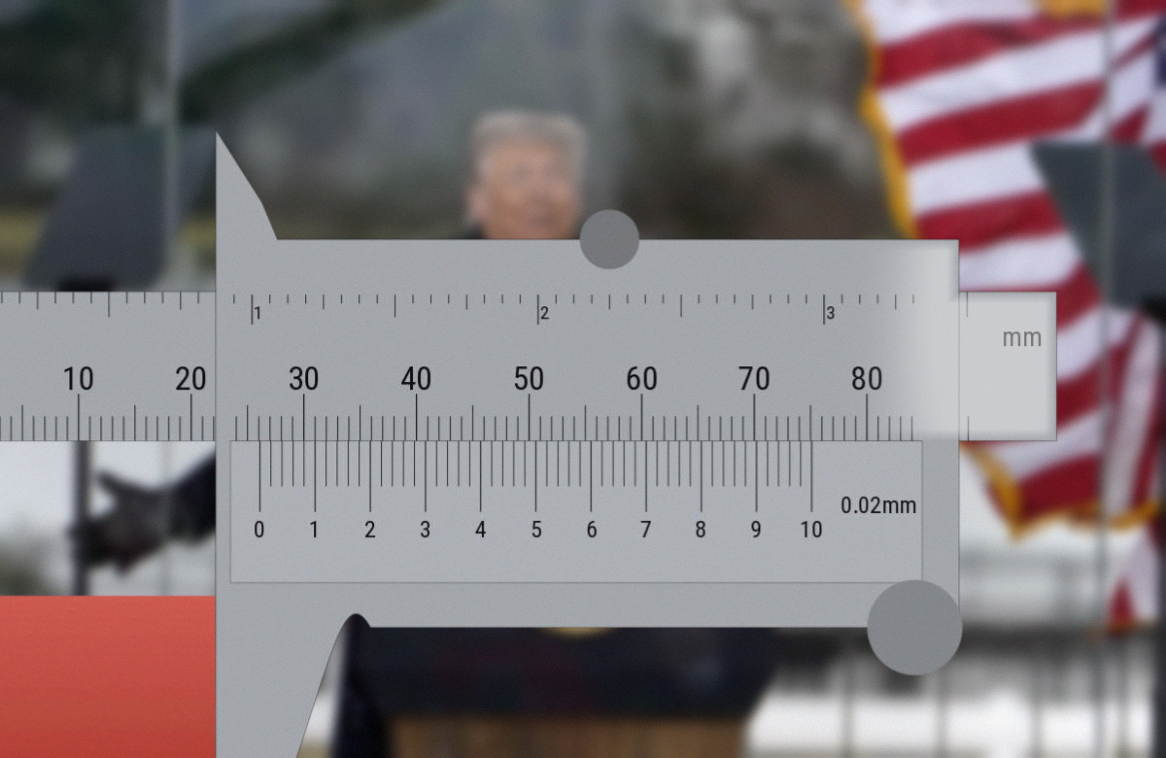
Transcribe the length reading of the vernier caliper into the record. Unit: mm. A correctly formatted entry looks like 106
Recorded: 26.1
